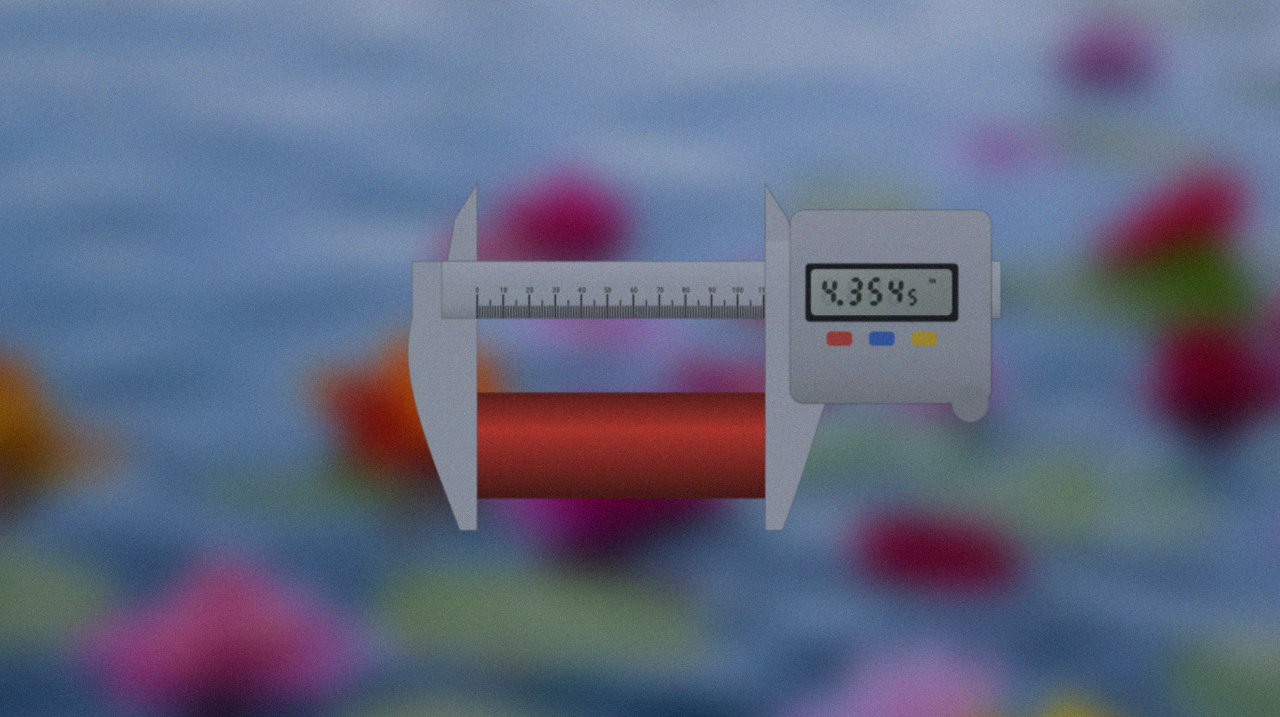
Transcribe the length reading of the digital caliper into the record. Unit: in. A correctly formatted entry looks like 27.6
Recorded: 4.3545
